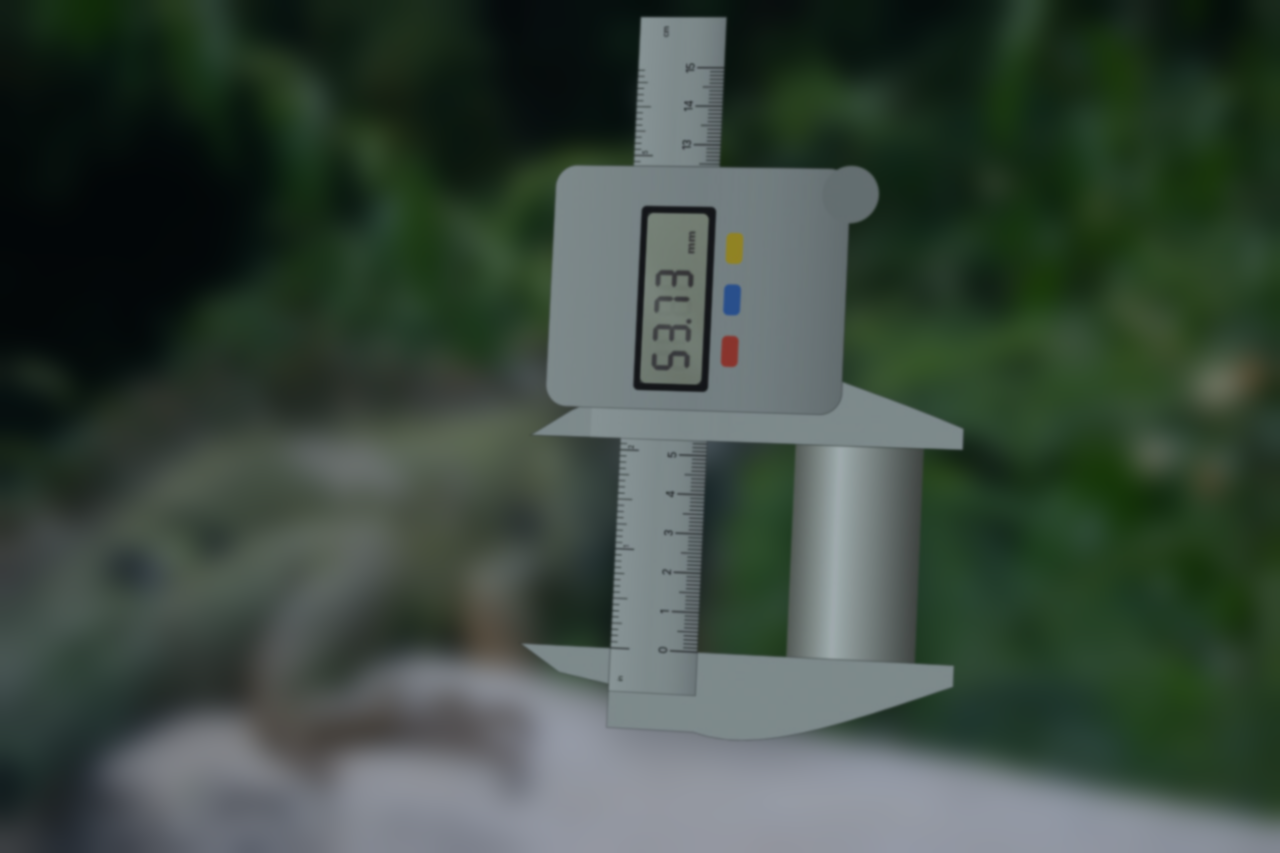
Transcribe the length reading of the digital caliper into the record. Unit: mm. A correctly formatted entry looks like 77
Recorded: 53.73
